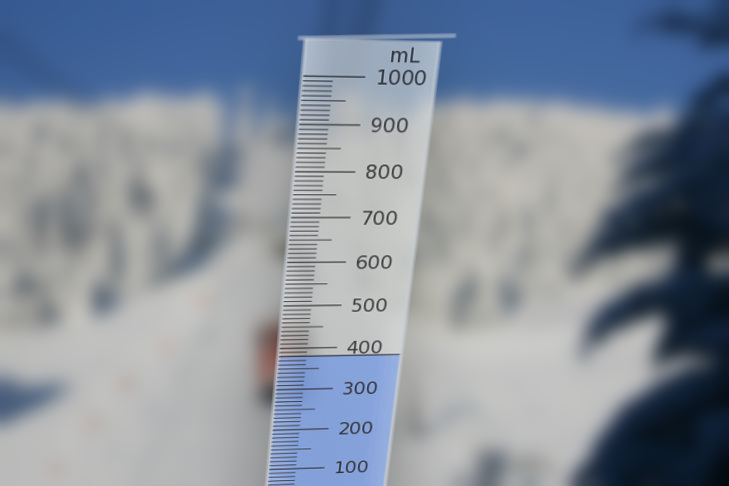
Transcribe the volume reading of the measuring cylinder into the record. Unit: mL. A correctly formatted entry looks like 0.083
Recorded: 380
